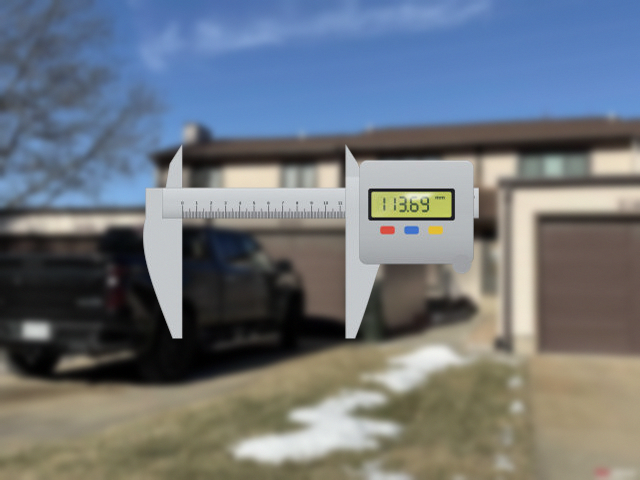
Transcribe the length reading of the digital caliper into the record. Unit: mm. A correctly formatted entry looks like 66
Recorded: 113.69
